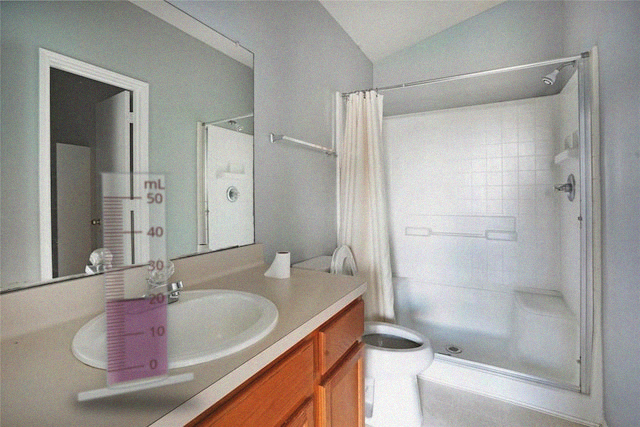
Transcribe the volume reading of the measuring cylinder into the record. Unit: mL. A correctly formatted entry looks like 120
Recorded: 20
